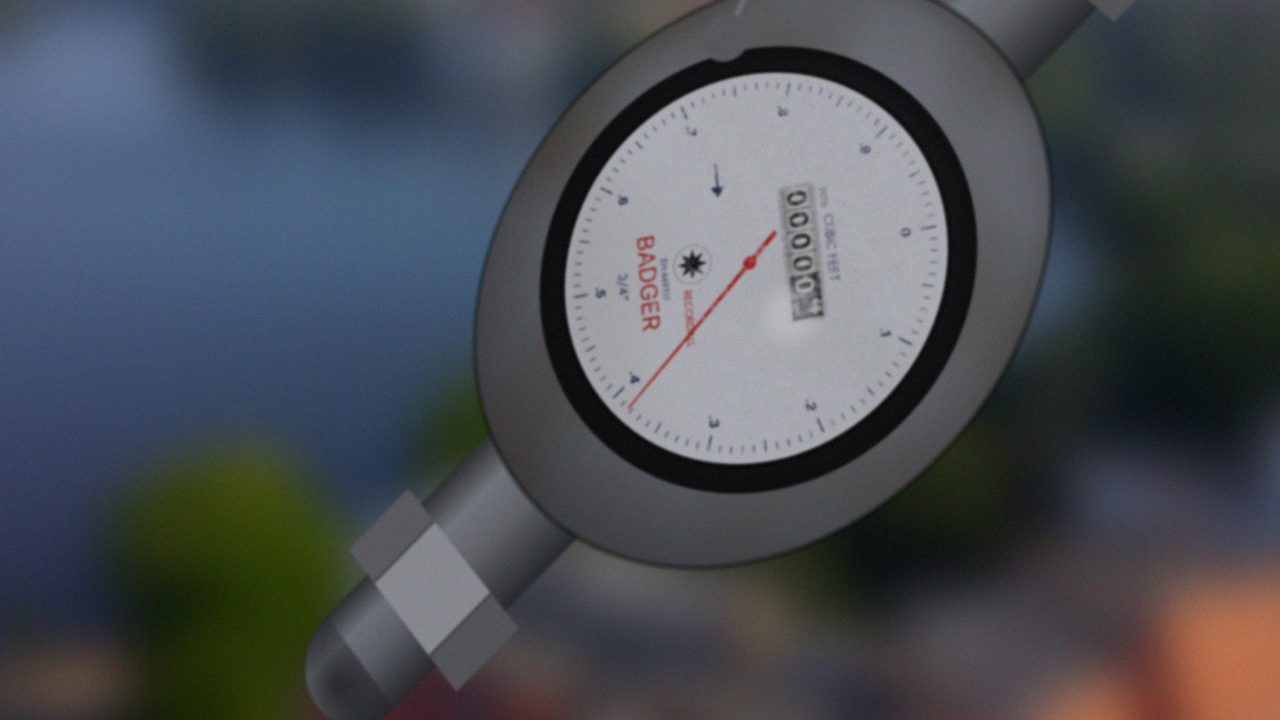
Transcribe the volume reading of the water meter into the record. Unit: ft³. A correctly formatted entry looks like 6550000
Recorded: 4.38
